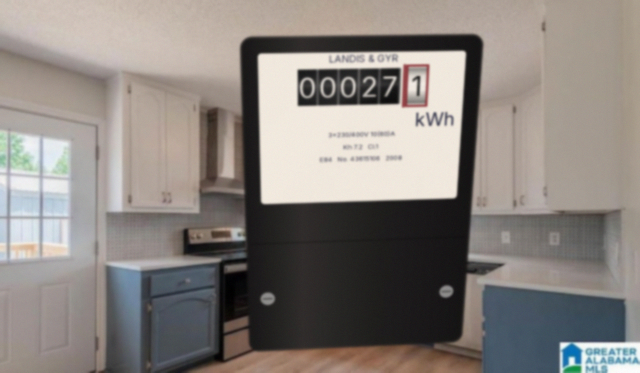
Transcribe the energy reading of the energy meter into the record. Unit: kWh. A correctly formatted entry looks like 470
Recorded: 27.1
